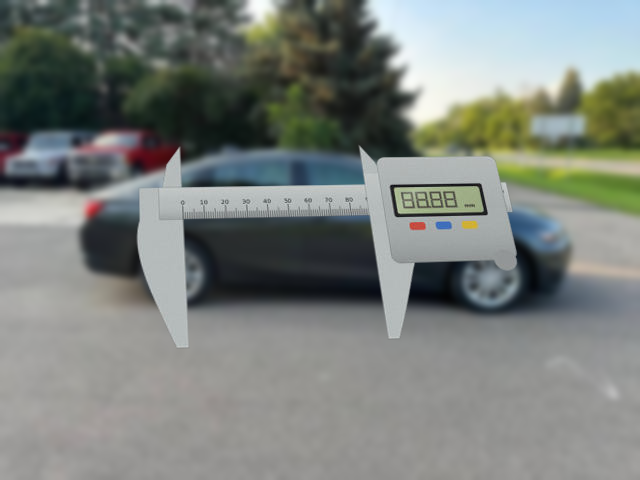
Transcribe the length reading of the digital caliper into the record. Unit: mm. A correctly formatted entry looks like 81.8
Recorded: 88.88
